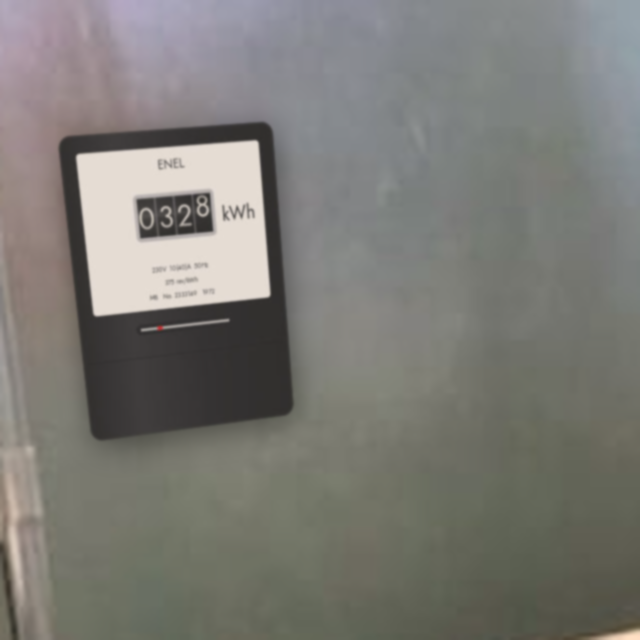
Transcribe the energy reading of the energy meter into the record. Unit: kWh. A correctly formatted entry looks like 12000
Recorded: 328
